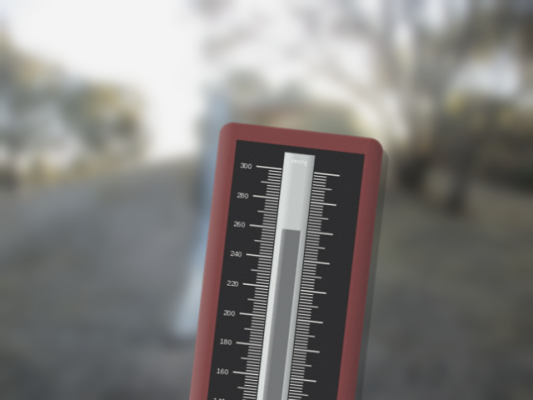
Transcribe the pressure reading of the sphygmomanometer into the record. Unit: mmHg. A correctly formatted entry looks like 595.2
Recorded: 260
